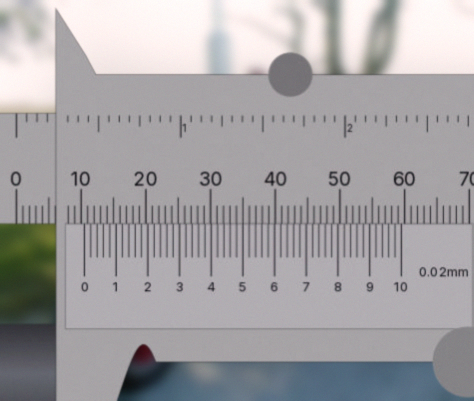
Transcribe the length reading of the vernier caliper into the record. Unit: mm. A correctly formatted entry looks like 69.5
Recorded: 10.5
